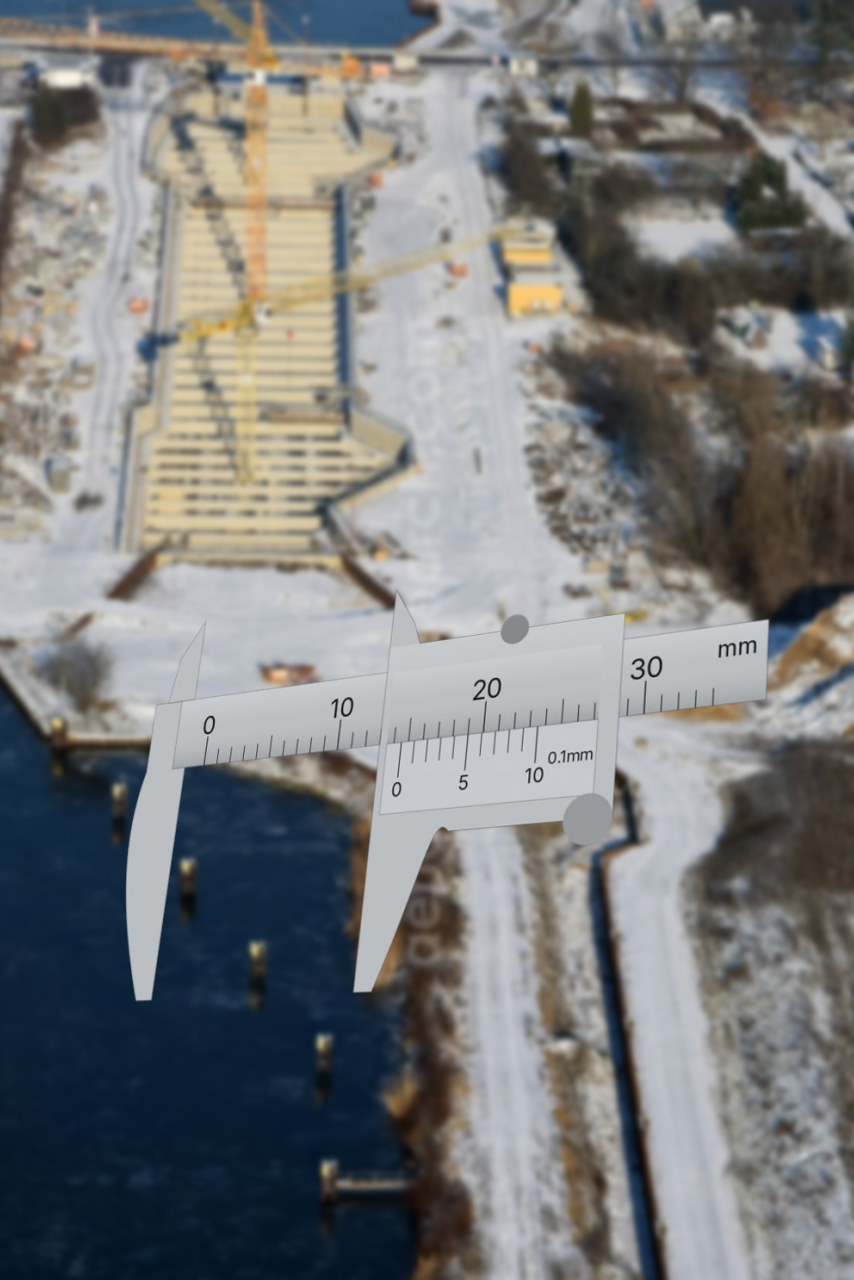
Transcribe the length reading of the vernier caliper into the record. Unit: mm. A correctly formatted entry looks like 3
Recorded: 14.5
